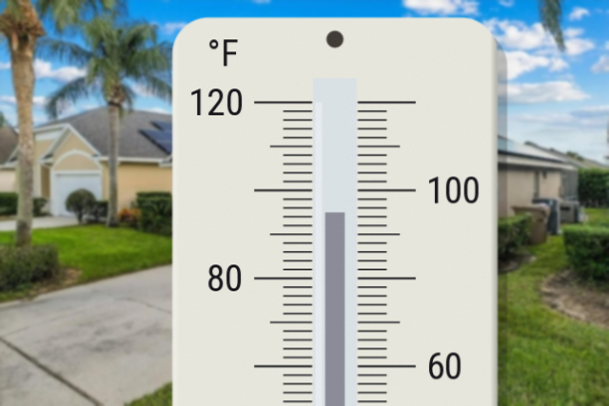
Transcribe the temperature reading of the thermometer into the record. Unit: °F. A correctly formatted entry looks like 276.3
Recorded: 95
